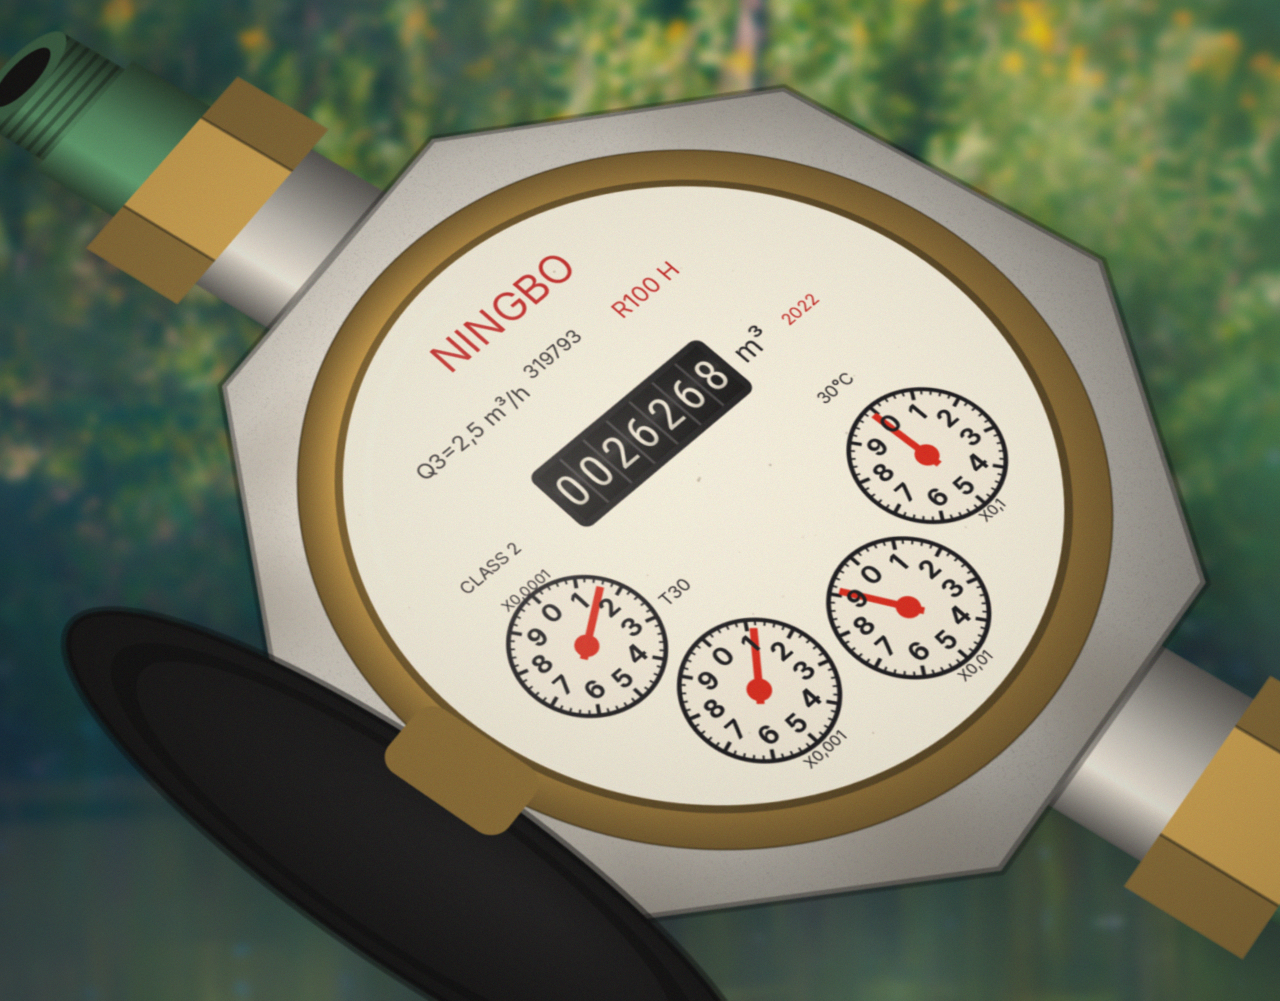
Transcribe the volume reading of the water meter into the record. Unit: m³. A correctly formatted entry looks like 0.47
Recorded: 26267.9911
